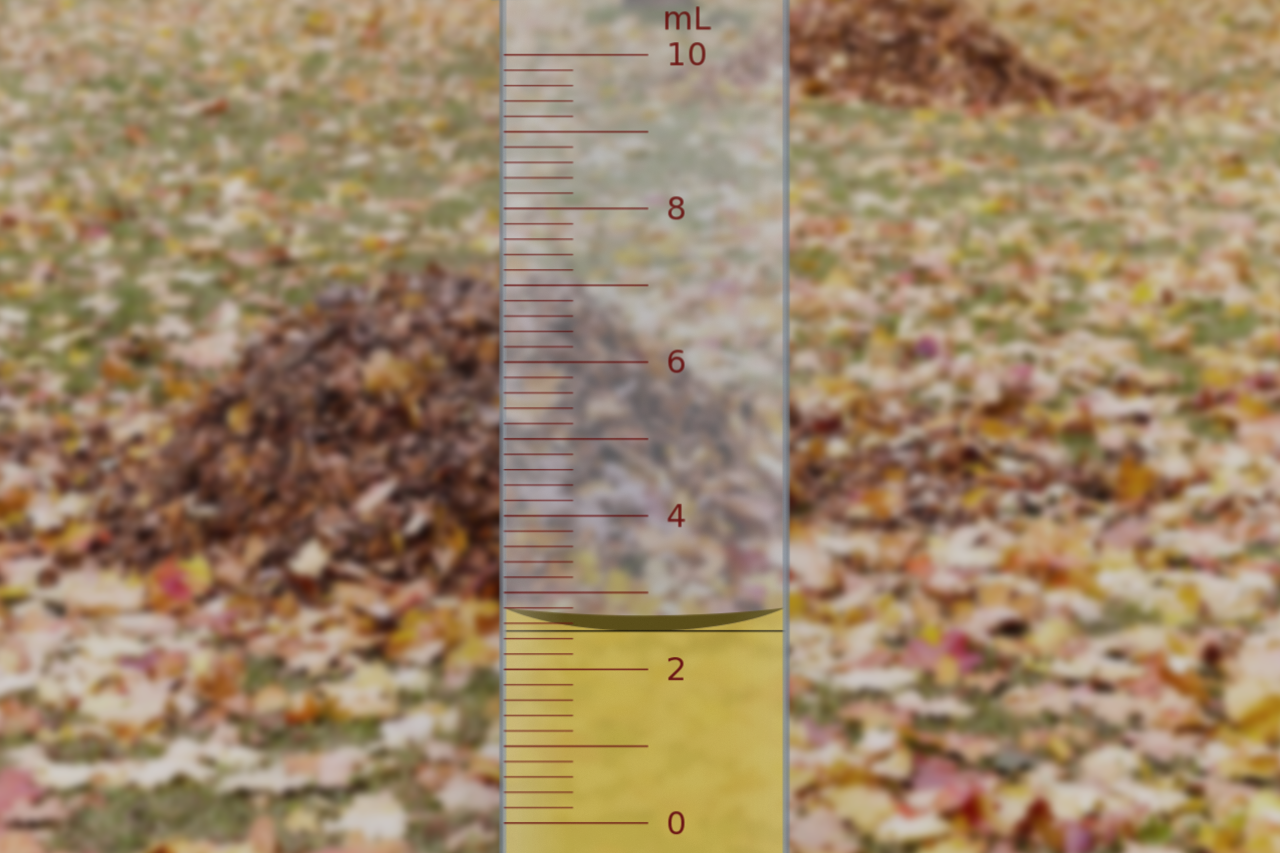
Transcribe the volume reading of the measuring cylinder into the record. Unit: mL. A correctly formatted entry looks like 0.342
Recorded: 2.5
